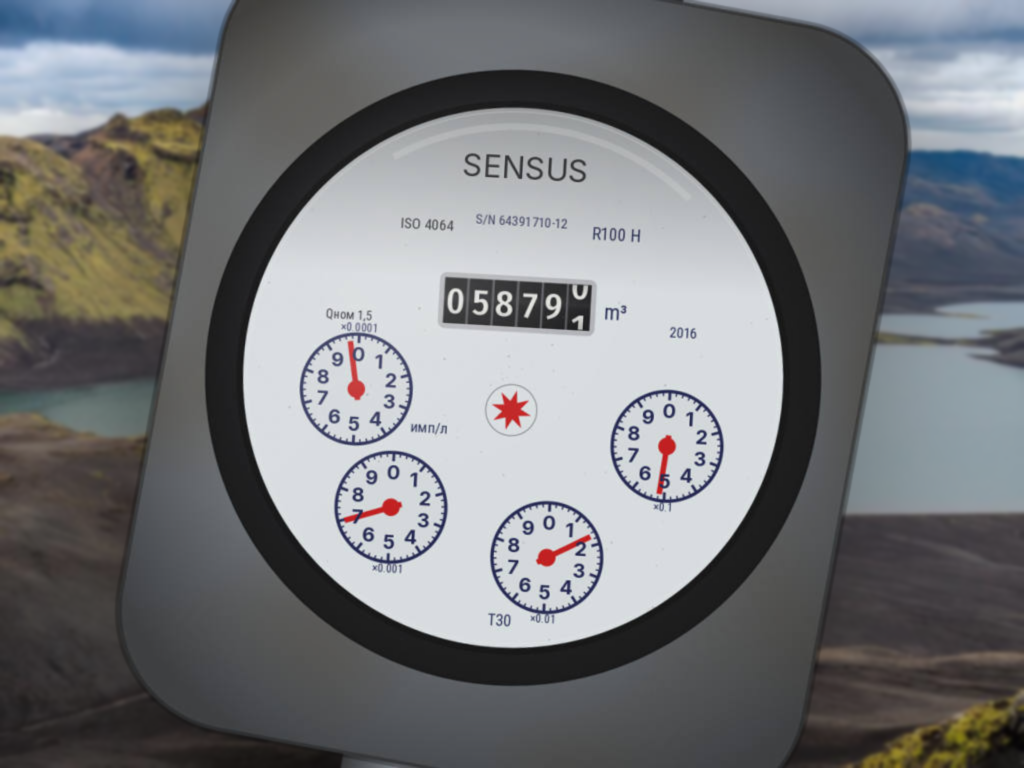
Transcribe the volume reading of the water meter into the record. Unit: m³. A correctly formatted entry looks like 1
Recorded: 58790.5169
